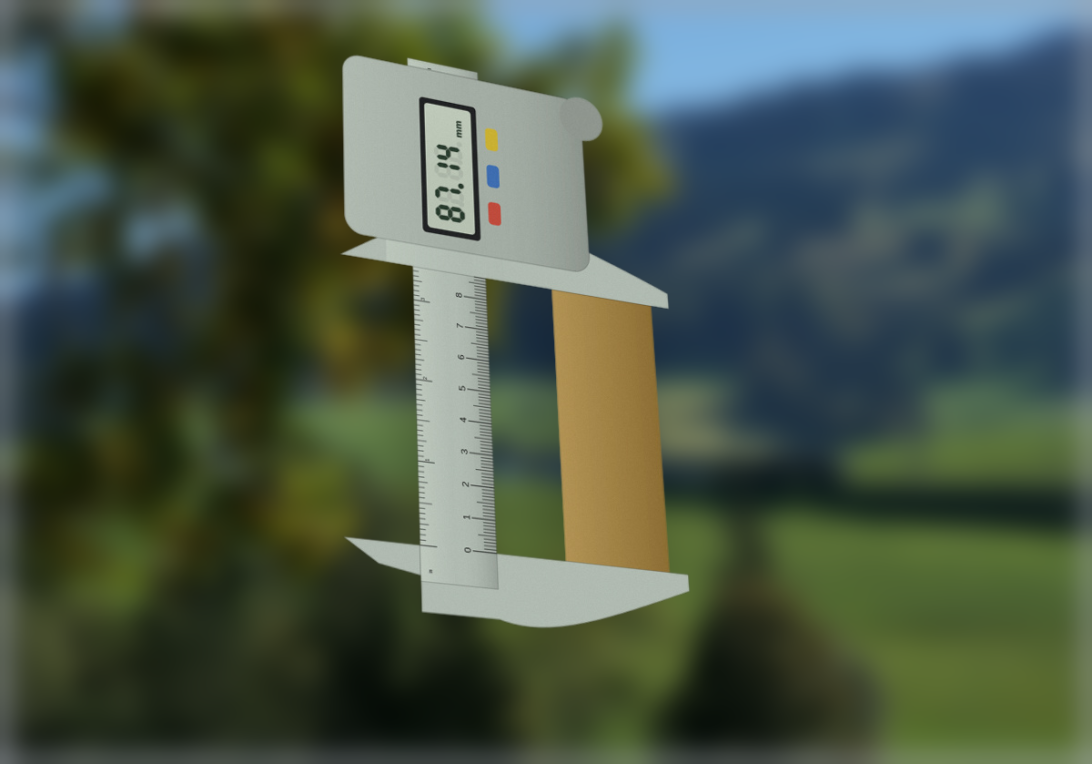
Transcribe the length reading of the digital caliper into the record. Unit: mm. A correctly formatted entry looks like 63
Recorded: 87.14
